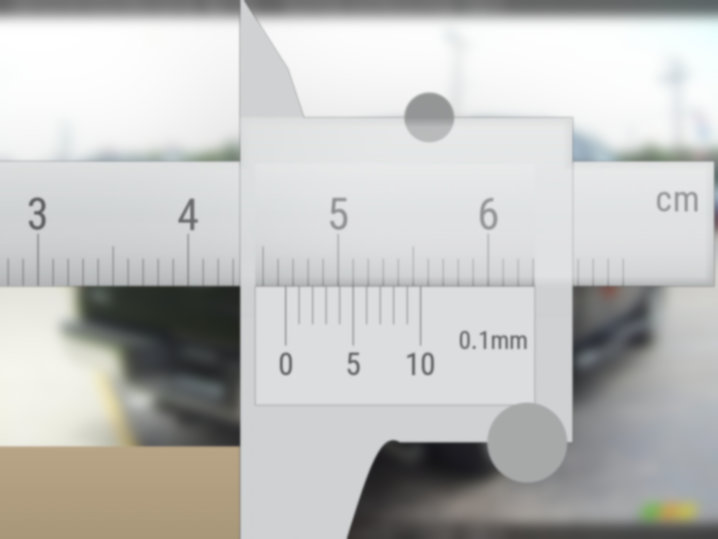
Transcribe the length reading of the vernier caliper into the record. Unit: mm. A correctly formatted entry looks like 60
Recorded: 46.5
